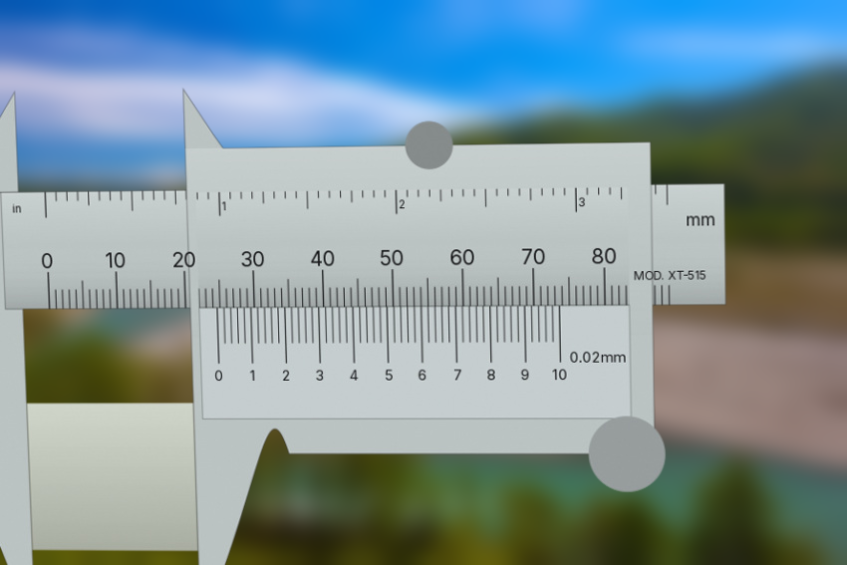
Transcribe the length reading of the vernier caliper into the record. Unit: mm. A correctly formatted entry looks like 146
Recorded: 24.6
